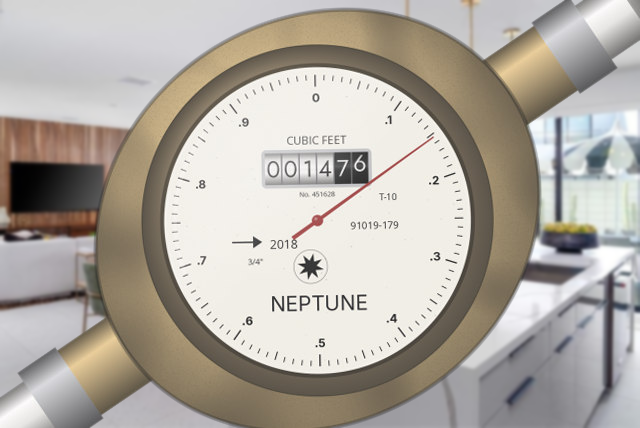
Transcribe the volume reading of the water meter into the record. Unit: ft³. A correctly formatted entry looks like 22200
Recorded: 1476.15
